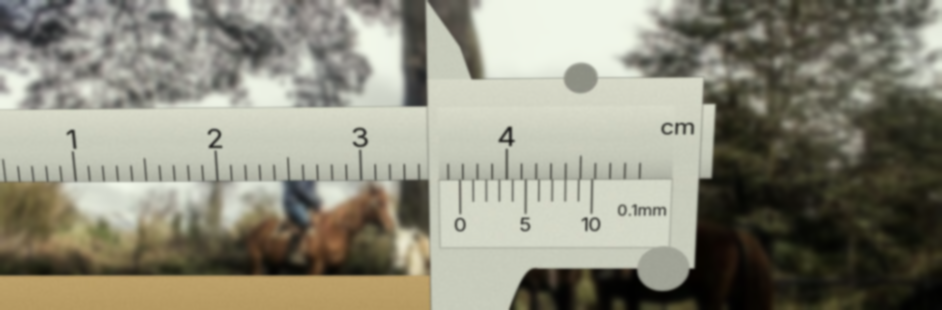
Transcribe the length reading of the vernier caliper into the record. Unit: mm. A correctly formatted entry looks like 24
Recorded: 36.8
